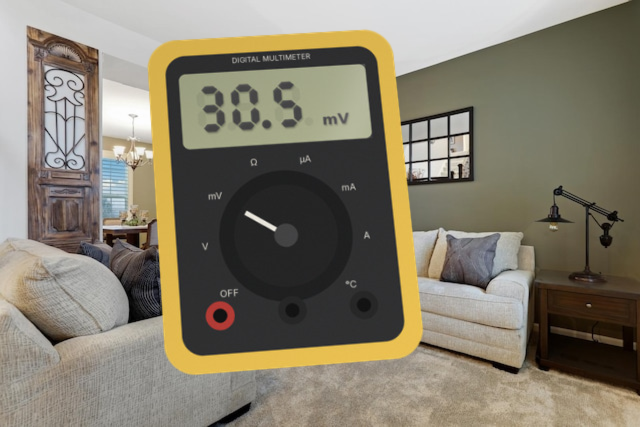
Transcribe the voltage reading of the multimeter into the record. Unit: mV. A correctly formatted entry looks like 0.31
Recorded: 30.5
